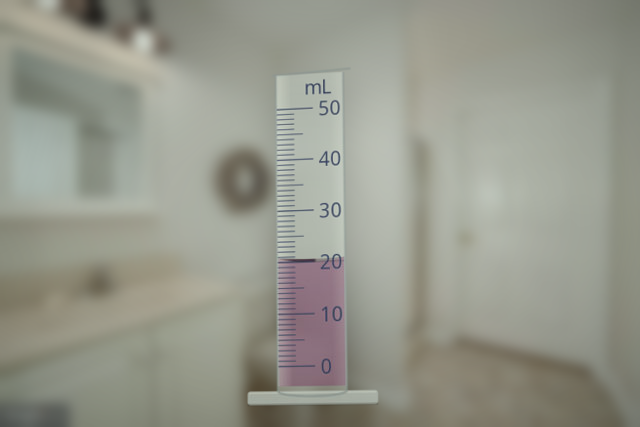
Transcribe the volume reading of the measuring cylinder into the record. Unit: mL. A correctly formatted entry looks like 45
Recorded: 20
